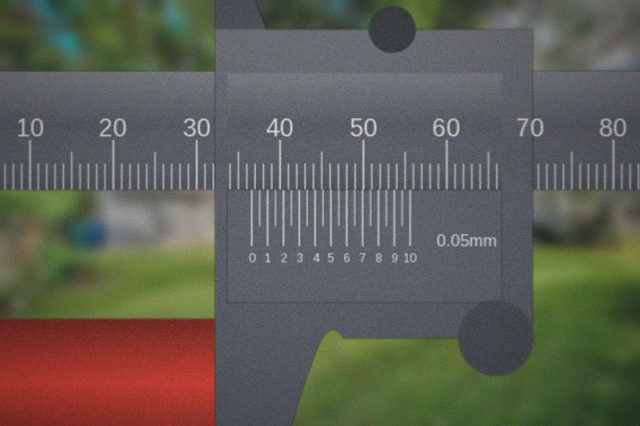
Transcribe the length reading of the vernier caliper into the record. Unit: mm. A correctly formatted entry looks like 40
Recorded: 36.6
